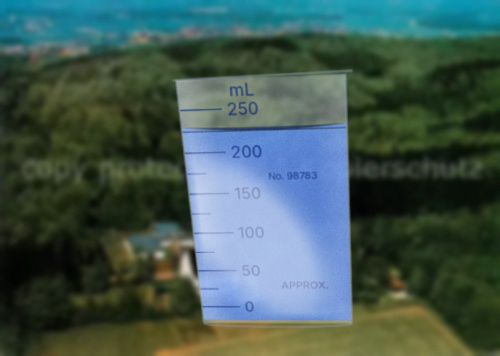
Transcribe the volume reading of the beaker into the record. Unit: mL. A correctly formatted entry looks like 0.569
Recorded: 225
